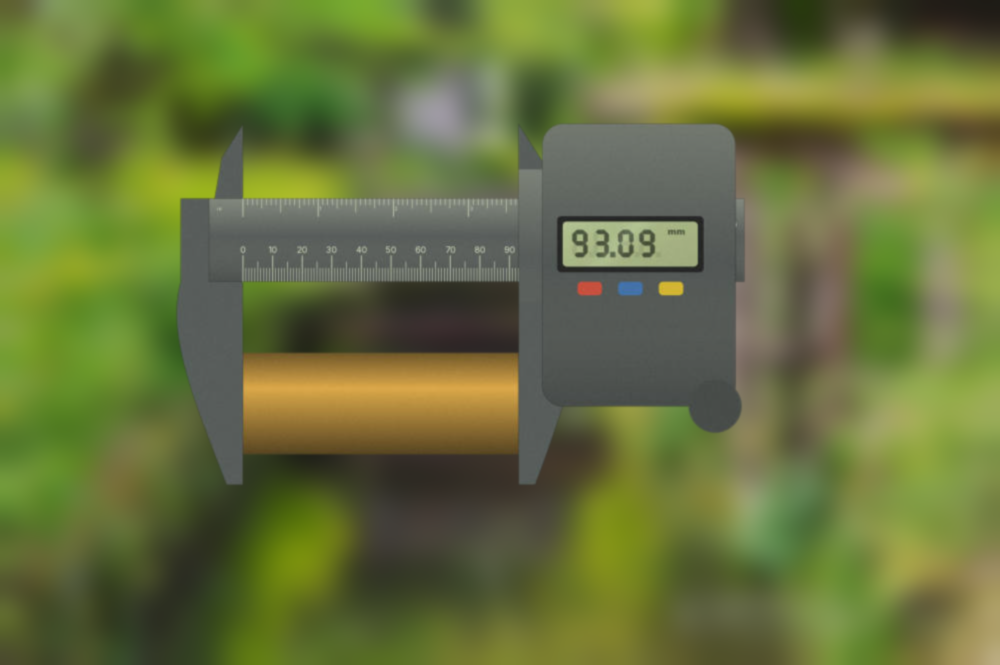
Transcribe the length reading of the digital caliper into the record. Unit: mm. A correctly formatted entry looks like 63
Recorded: 93.09
